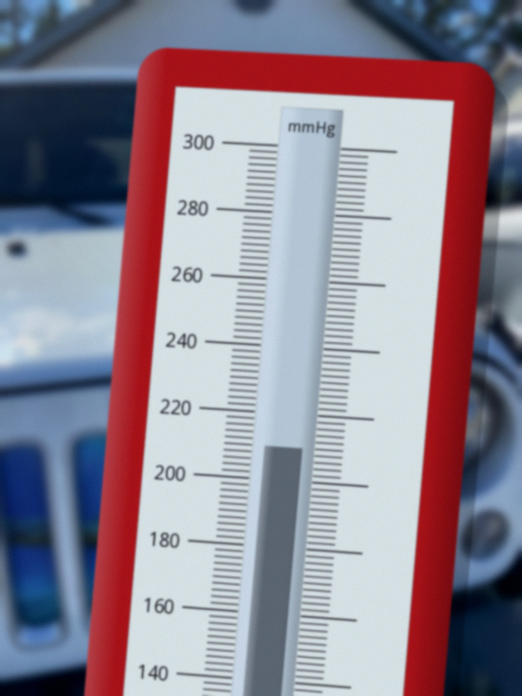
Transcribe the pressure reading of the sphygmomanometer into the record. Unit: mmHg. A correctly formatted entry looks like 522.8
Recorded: 210
